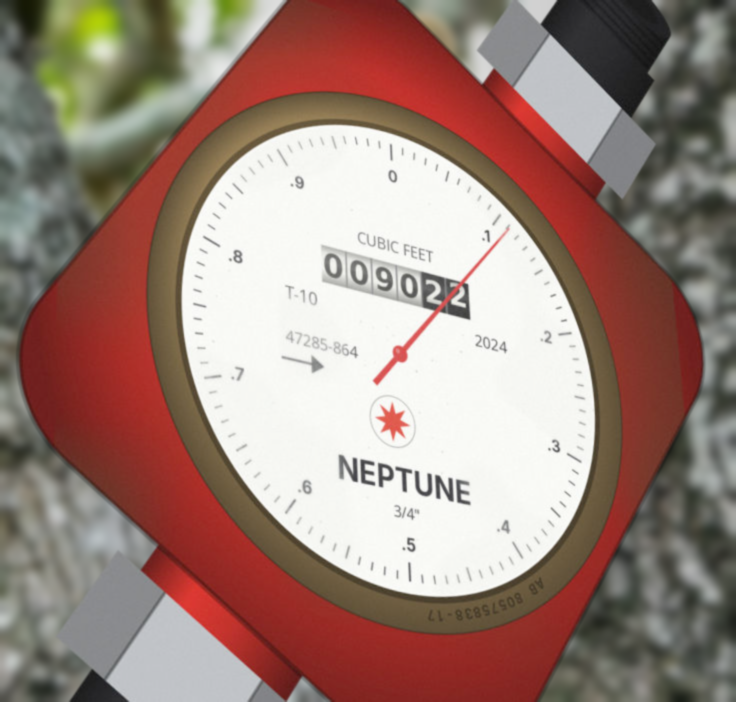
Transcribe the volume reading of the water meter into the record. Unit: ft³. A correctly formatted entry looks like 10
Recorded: 9022.11
